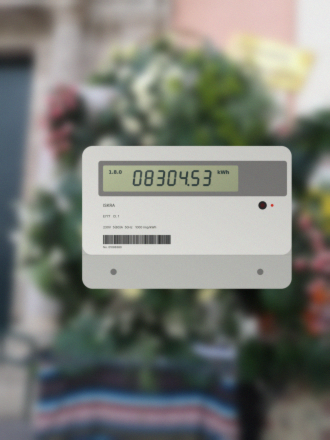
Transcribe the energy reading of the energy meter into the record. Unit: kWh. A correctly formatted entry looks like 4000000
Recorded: 8304.53
